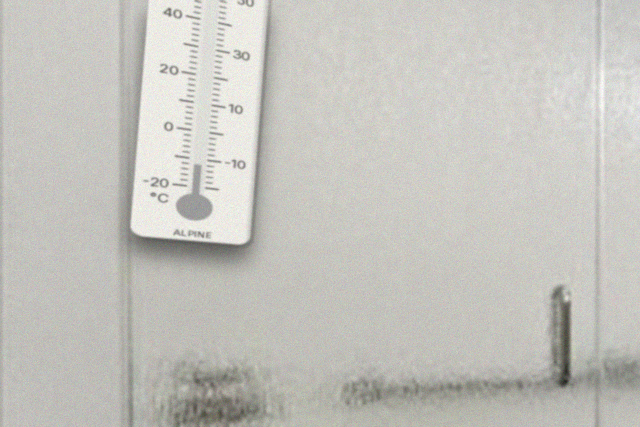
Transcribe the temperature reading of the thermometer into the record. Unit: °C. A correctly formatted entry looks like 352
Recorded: -12
